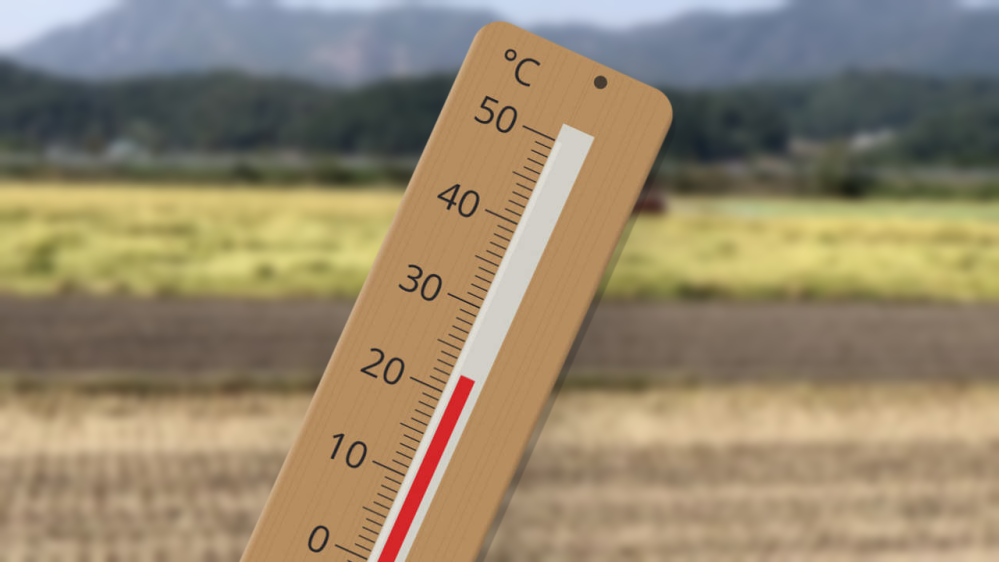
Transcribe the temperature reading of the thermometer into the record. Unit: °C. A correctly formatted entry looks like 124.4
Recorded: 22.5
